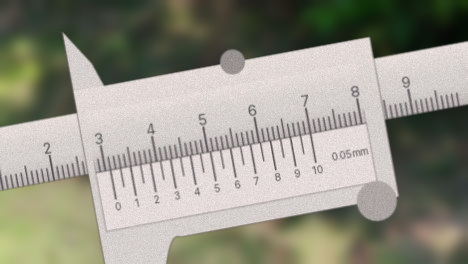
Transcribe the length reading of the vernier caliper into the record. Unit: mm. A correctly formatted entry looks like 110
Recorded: 31.0
